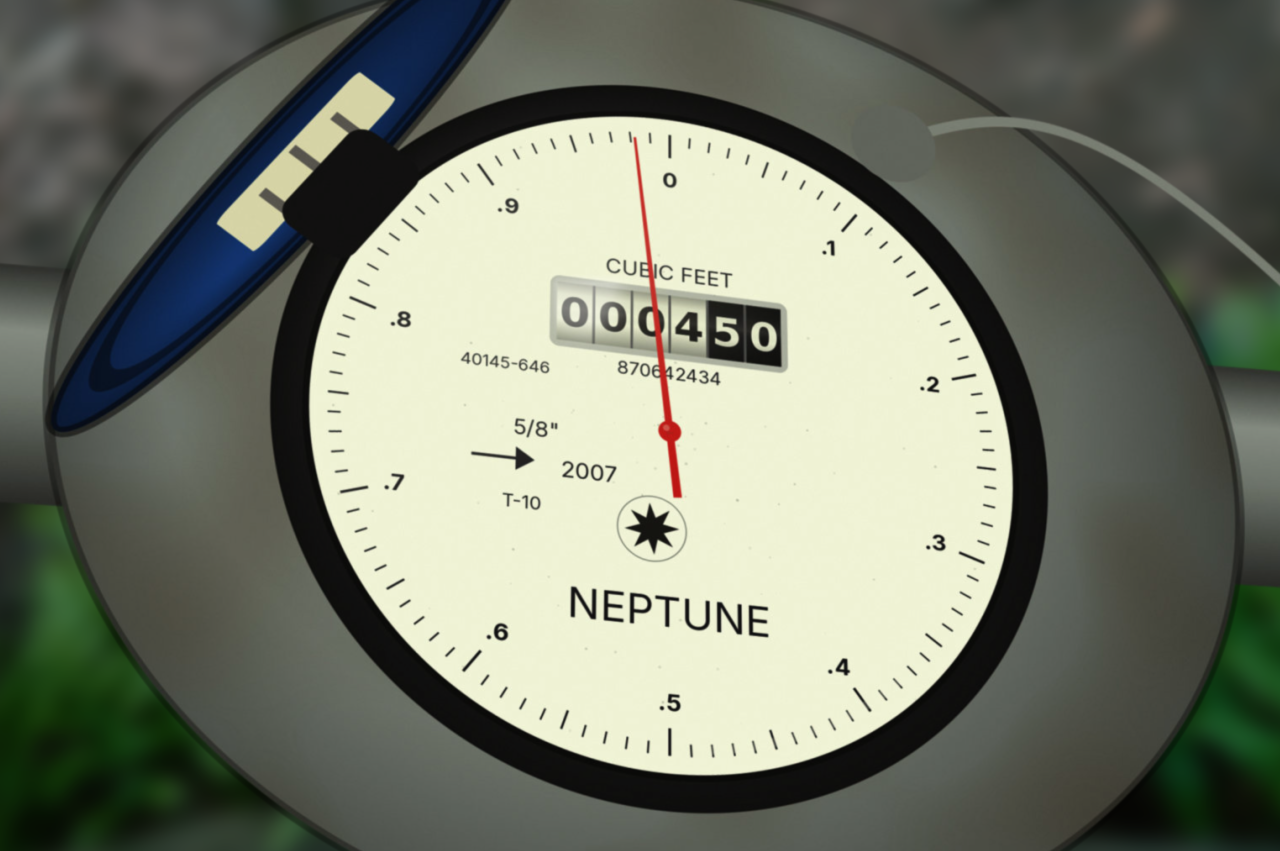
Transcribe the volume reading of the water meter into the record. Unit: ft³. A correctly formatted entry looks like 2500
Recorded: 449.98
